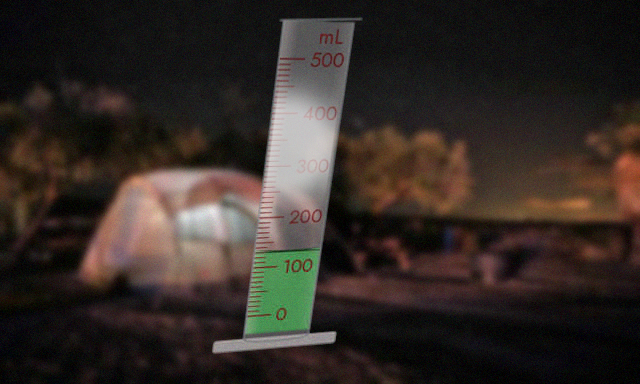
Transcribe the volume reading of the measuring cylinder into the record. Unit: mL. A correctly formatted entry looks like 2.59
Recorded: 130
